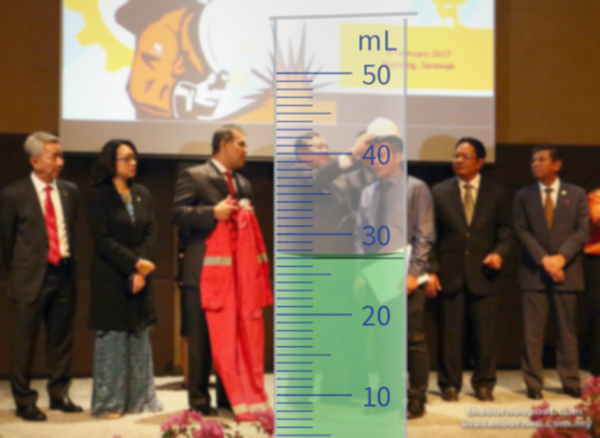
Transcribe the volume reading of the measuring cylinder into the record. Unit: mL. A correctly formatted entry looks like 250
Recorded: 27
